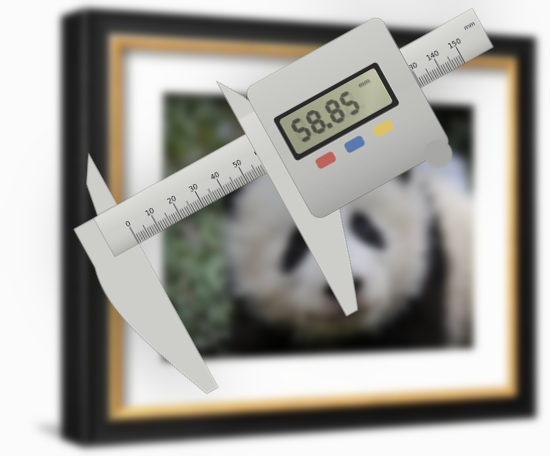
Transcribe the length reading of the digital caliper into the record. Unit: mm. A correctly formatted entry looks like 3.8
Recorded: 58.85
